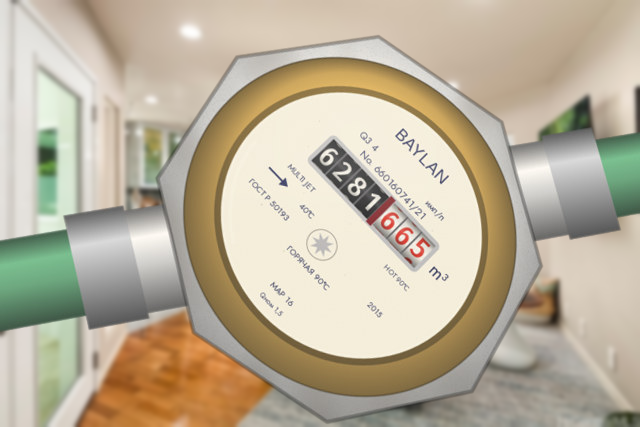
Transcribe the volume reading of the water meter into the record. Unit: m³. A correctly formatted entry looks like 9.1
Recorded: 6281.665
